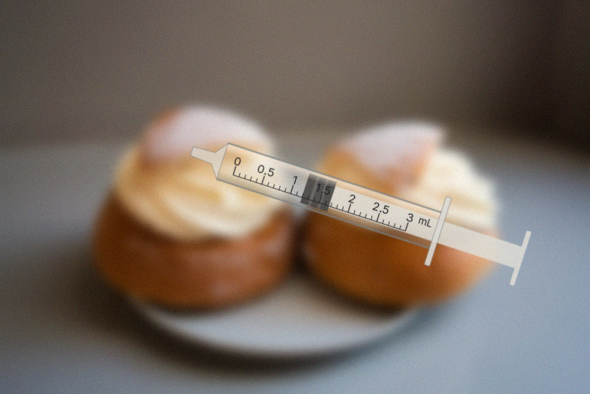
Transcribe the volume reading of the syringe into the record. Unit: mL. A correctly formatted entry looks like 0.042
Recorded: 1.2
